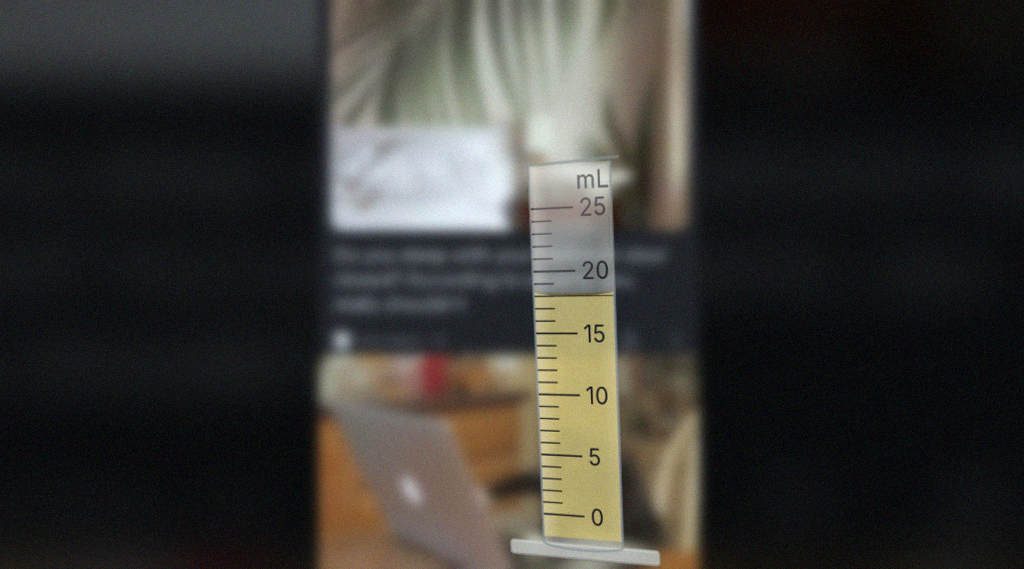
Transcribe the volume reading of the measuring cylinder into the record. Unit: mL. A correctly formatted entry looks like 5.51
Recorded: 18
